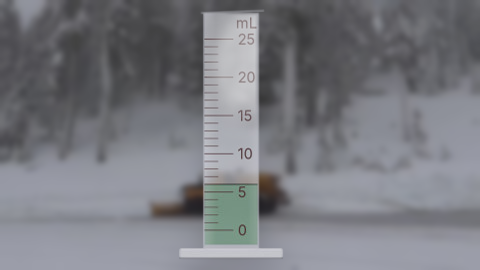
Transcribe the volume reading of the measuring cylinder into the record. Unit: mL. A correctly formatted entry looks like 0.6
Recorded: 6
